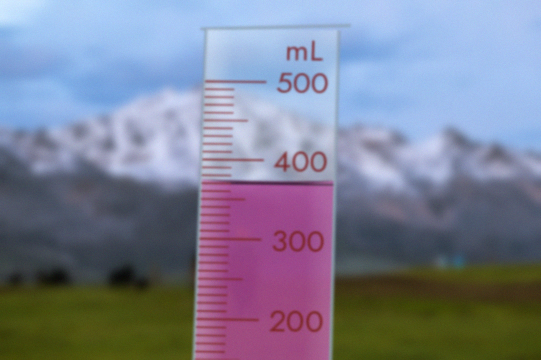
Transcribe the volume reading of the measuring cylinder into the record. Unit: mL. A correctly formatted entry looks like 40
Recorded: 370
